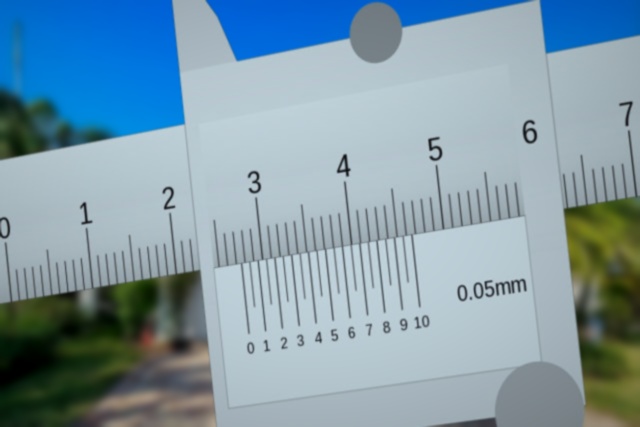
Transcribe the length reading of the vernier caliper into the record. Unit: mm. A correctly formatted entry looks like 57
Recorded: 27.6
